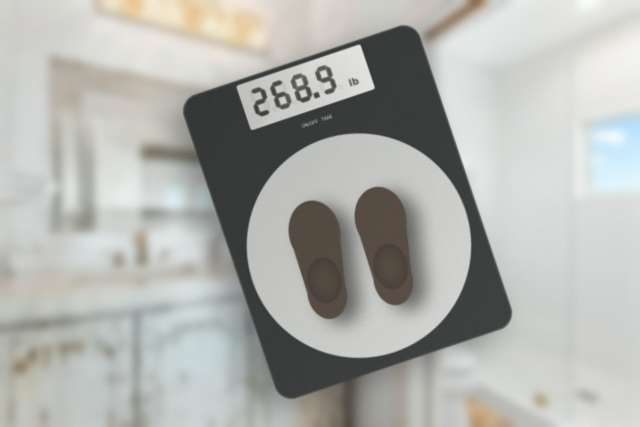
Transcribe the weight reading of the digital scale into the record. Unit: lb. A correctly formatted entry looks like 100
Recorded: 268.9
